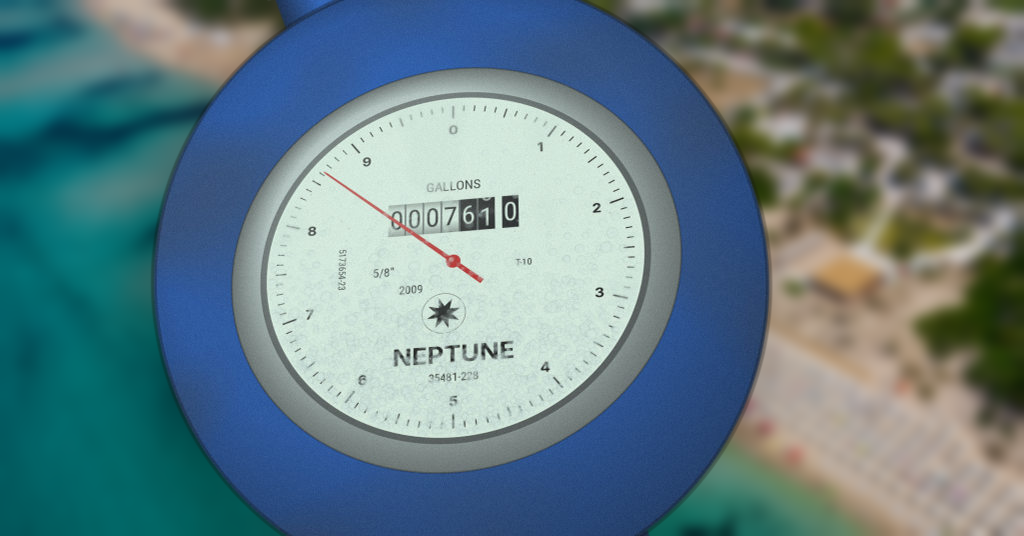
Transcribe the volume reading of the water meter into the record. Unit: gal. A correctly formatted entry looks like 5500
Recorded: 7608.6
